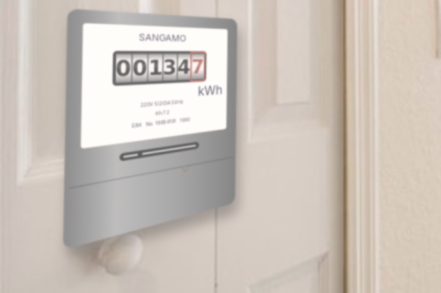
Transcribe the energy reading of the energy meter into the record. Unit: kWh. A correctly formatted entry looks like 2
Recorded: 134.7
